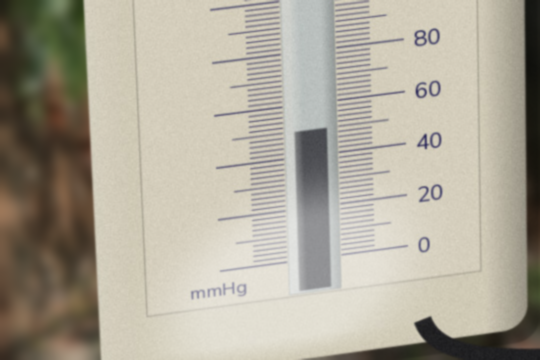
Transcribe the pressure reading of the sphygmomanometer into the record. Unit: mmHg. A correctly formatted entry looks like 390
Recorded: 50
